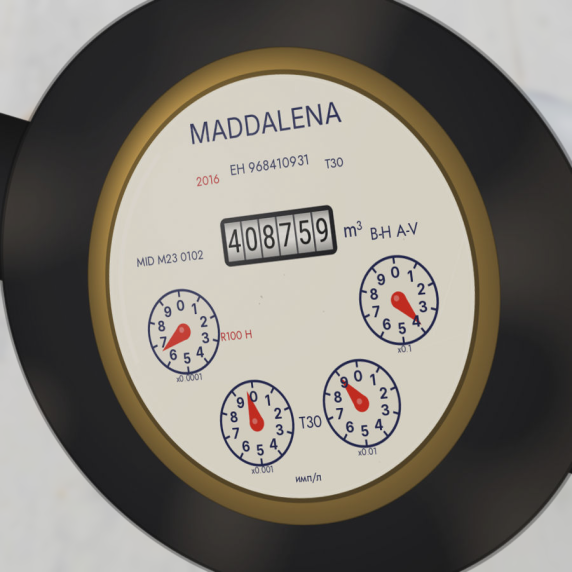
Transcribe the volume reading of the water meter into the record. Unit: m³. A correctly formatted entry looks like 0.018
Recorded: 408759.3896
